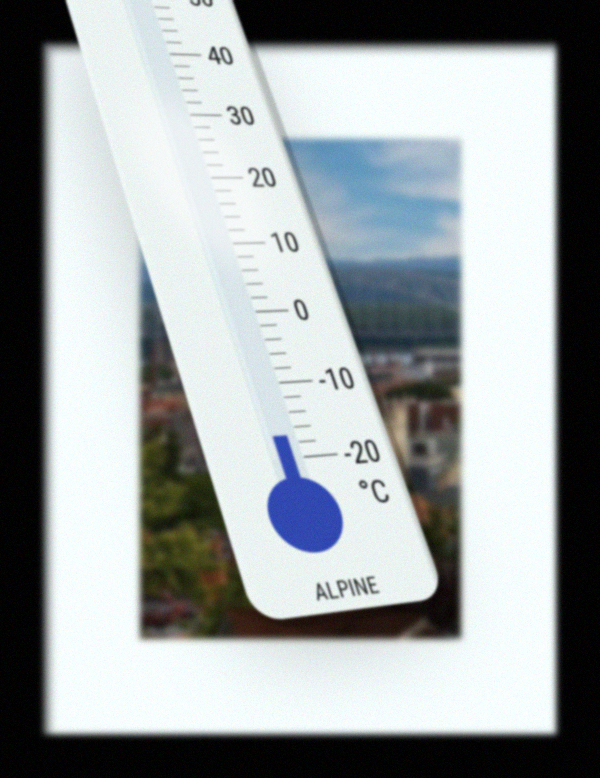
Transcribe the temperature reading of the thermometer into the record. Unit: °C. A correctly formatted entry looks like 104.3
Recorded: -17
